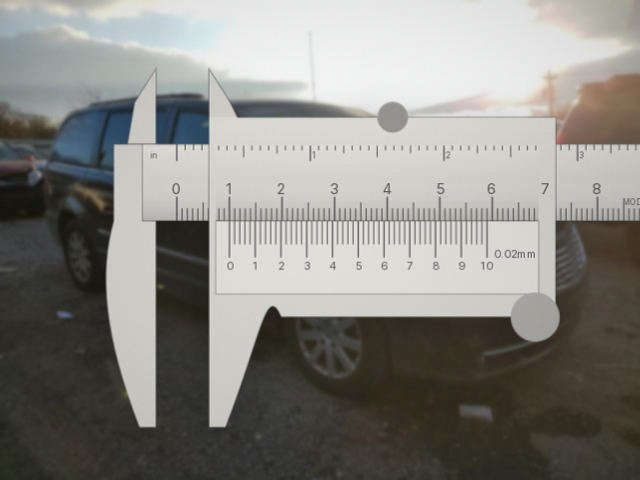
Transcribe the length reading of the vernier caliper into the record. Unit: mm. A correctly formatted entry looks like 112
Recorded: 10.0
